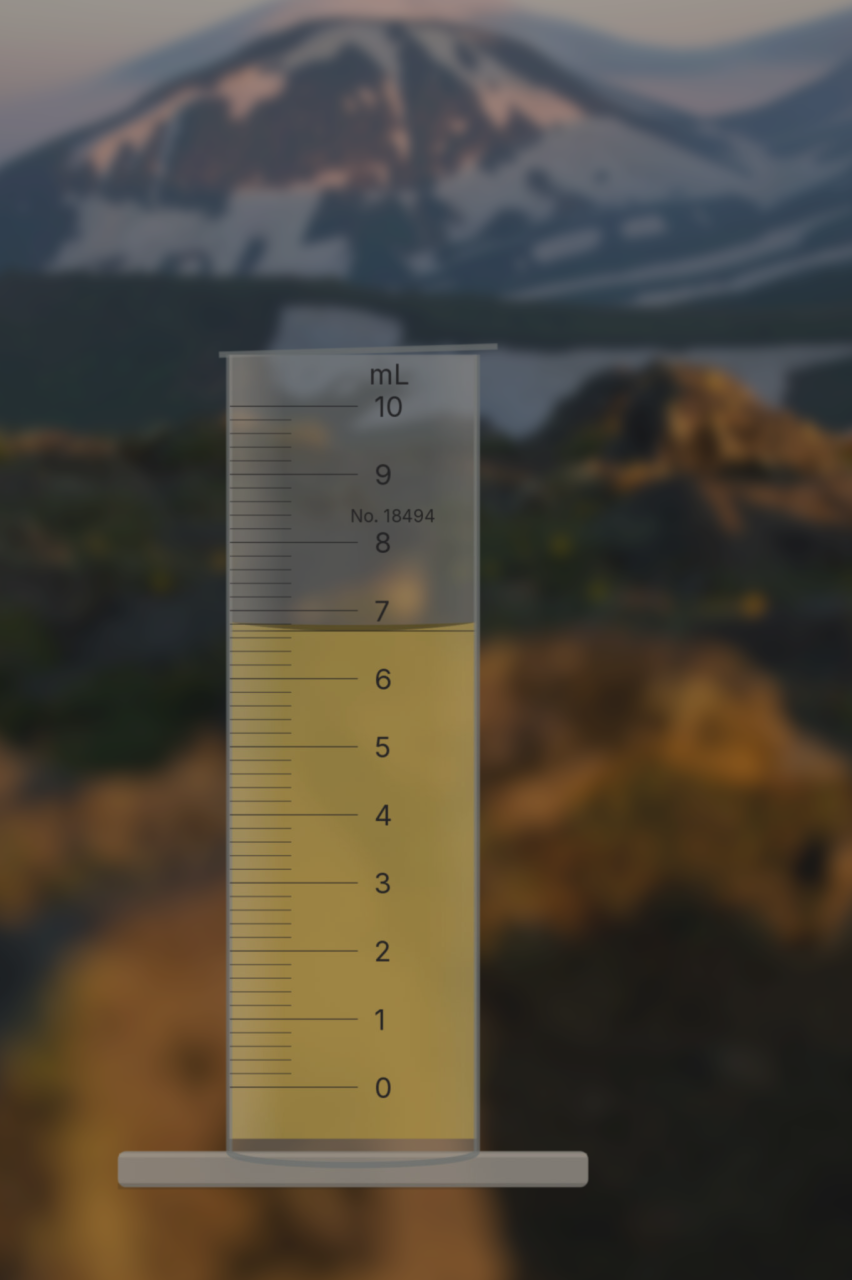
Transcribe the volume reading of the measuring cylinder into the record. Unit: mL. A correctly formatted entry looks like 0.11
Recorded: 6.7
